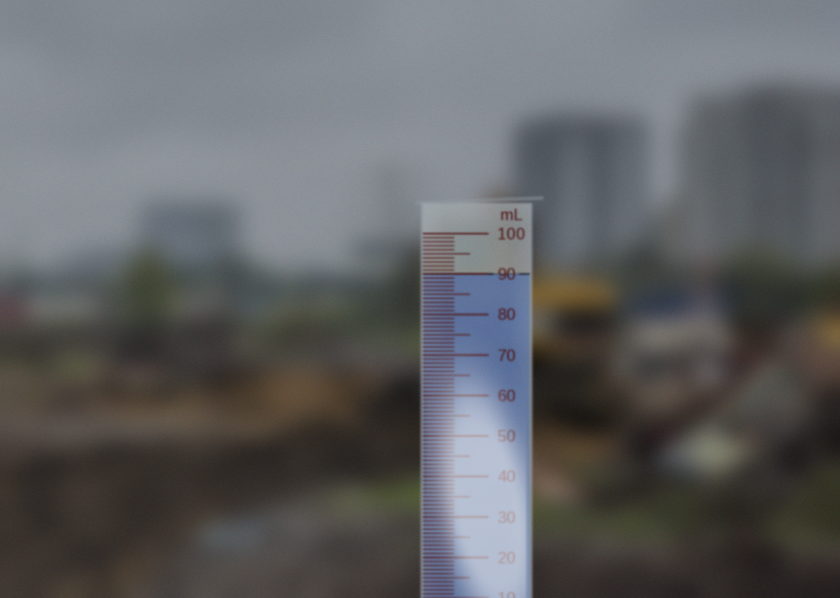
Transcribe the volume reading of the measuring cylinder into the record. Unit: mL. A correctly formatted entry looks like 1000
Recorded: 90
